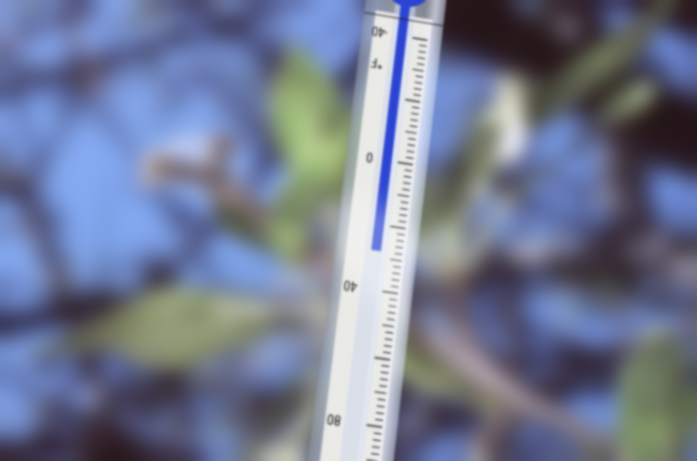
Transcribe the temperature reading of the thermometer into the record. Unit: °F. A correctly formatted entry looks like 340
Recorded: 28
